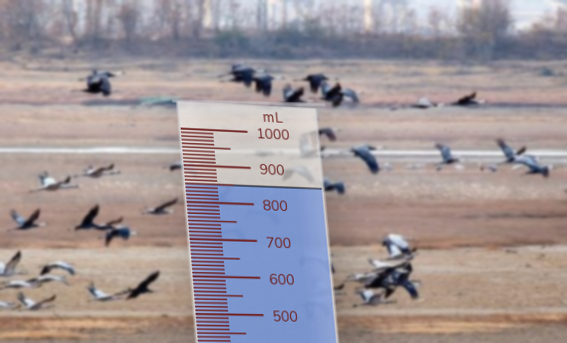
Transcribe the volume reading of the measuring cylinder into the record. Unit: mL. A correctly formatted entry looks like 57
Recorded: 850
